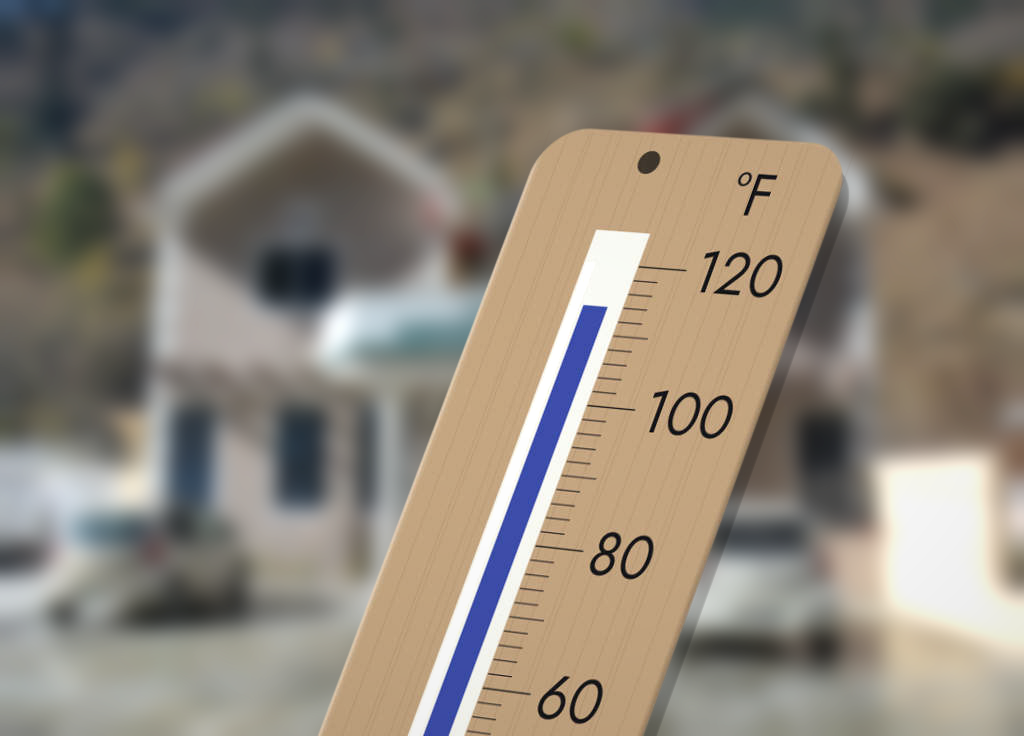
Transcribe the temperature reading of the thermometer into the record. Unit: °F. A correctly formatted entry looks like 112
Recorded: 114
